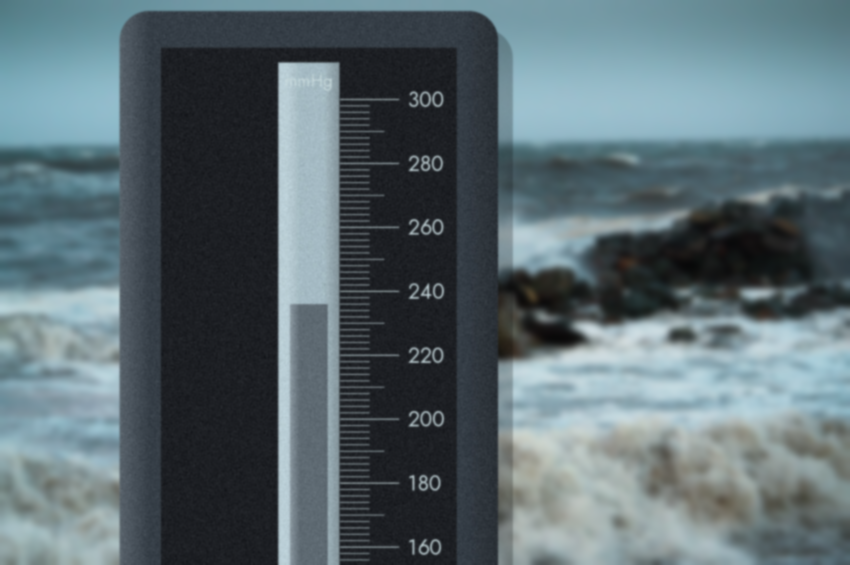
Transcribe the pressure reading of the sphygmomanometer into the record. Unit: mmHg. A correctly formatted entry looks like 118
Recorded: 236
